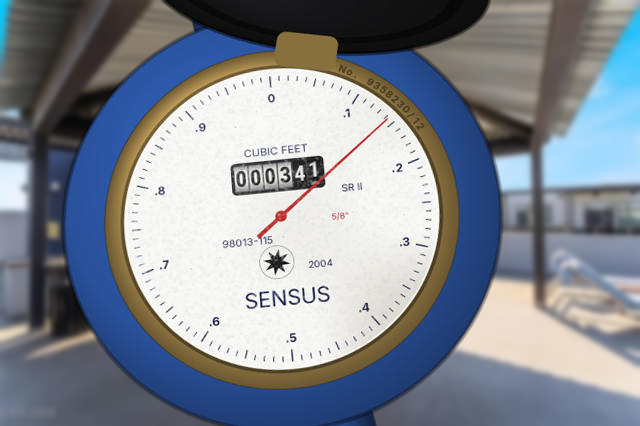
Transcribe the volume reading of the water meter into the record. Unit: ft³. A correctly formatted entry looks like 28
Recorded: 341.14
